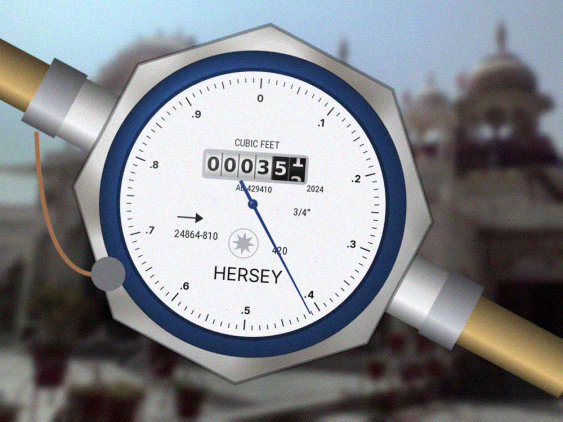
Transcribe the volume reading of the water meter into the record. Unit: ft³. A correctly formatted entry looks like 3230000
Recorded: 351.41
